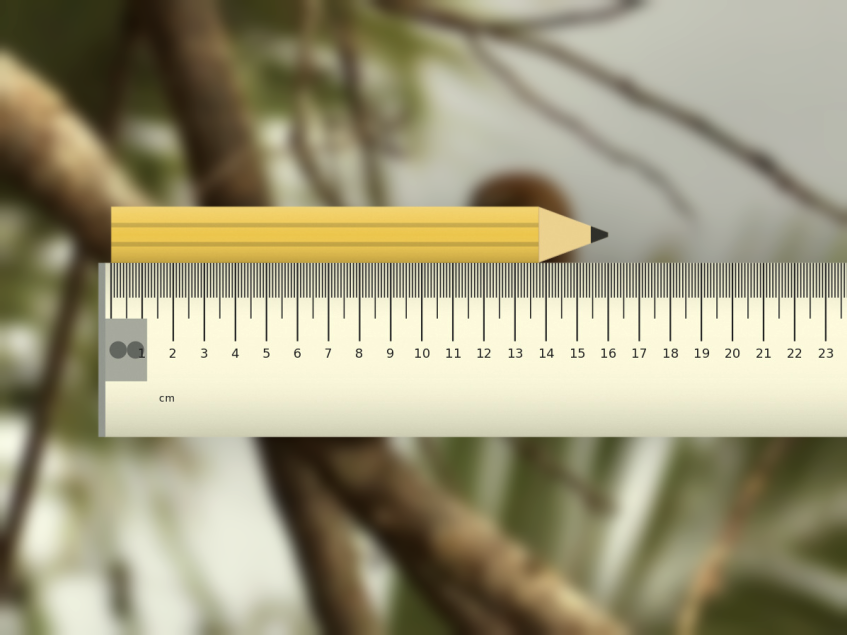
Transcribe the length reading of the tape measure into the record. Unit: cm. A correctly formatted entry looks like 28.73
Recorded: 16
